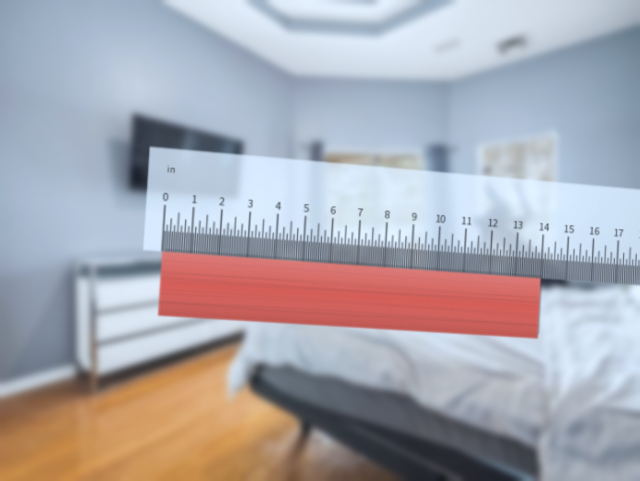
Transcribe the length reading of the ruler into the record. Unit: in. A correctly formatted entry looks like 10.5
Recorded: 14
